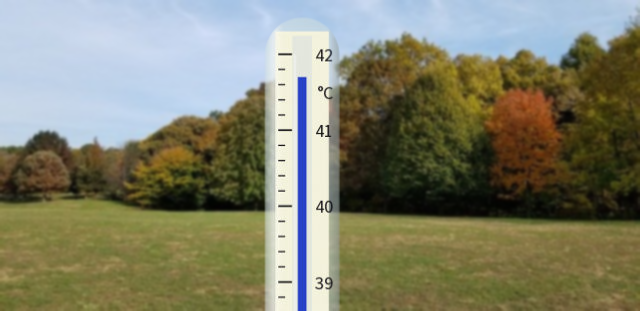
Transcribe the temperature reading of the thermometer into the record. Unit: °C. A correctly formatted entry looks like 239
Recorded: 41.7
